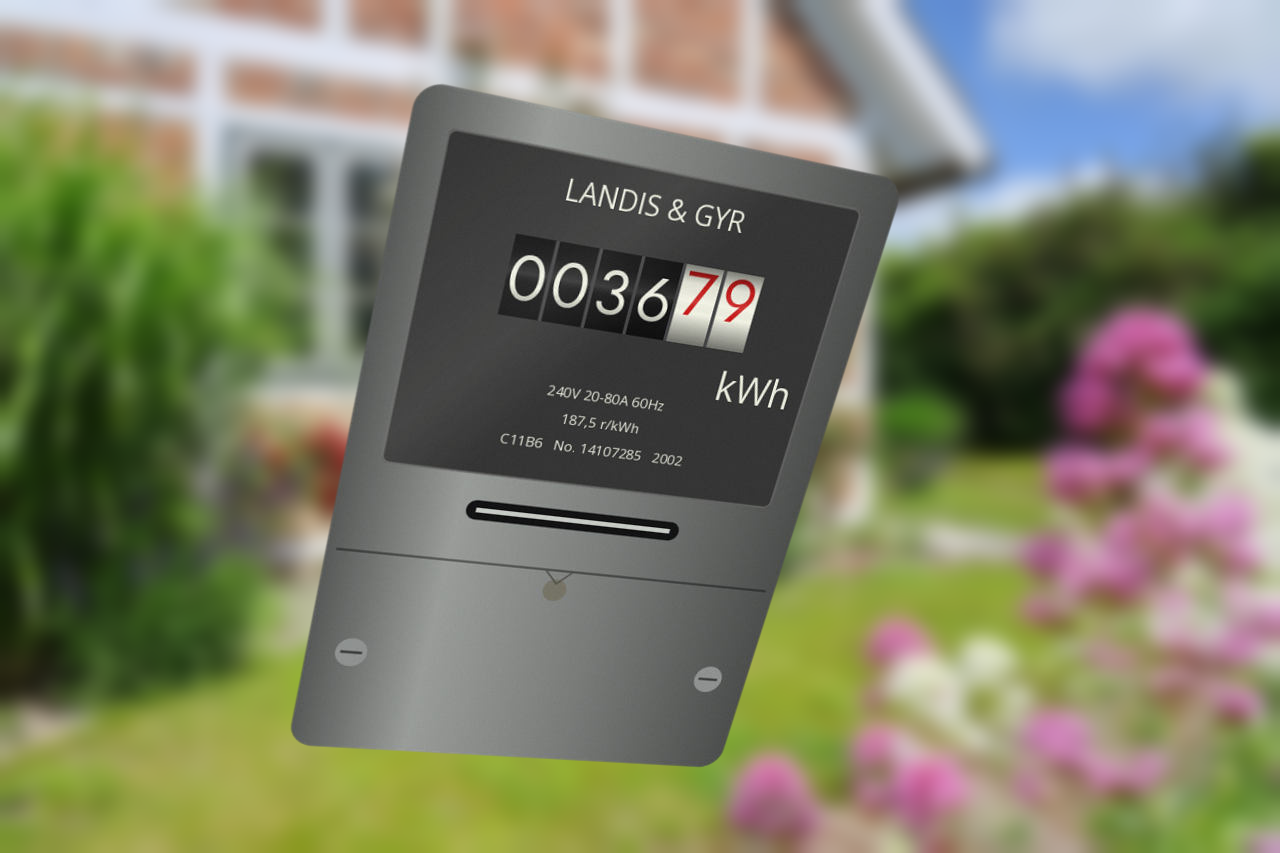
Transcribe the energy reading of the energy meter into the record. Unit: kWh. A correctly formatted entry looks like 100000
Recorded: 36.79
